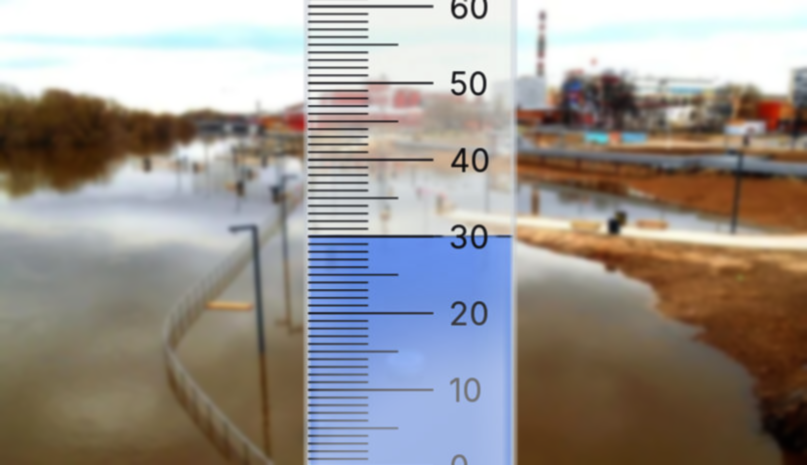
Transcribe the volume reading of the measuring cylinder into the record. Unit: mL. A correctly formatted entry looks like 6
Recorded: 30
